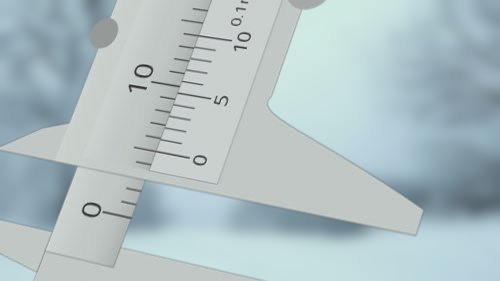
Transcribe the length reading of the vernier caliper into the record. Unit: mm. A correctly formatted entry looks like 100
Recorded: 5.0
